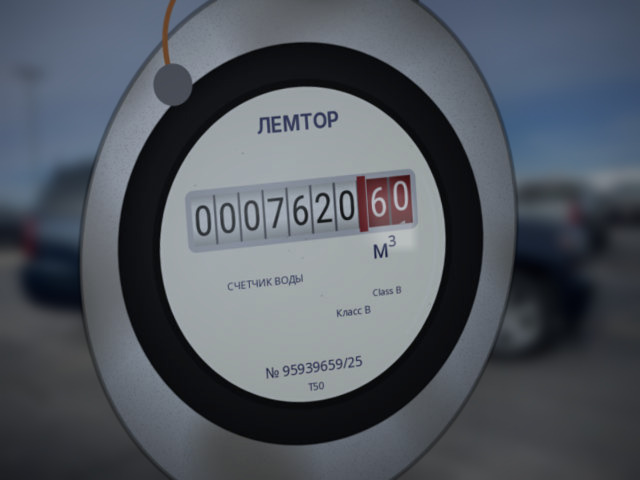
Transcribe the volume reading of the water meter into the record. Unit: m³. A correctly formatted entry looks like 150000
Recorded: 7620.60
